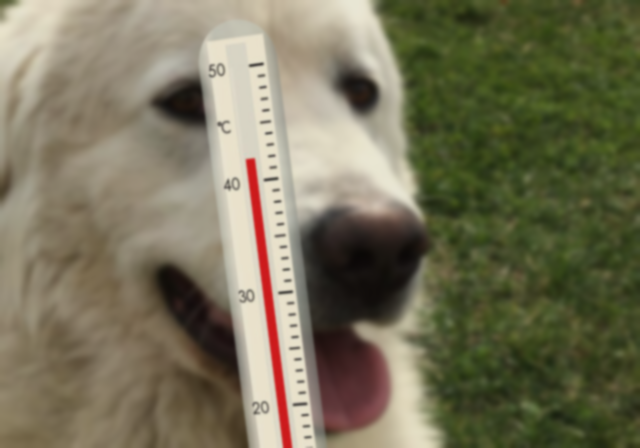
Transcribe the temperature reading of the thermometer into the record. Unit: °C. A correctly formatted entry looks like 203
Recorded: 42
